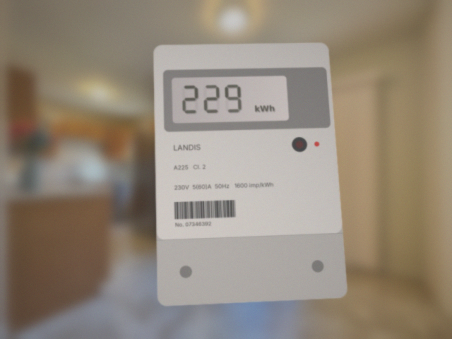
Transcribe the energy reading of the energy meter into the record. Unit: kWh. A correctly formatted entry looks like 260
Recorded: 229
